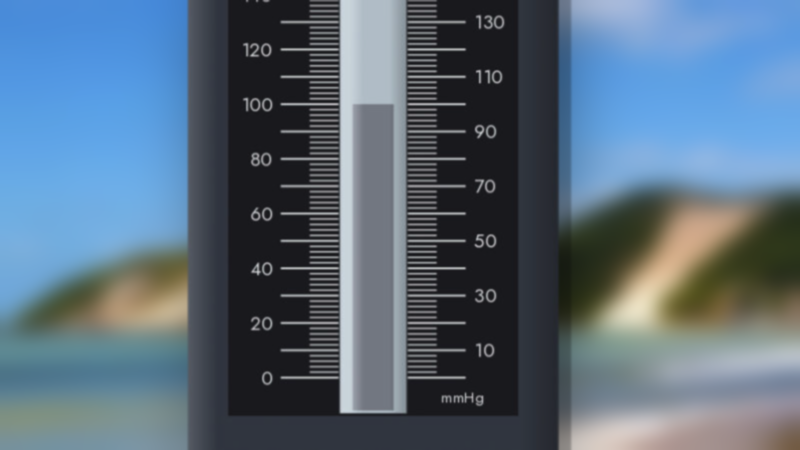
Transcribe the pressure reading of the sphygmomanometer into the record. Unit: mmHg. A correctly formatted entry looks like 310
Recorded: 100
